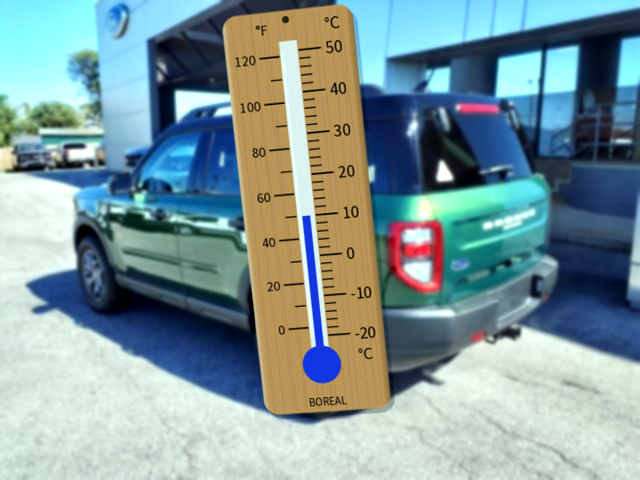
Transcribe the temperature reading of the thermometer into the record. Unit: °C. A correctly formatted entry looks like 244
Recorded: 10
